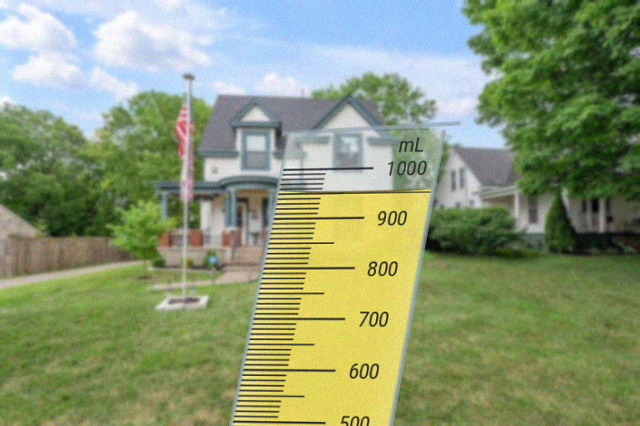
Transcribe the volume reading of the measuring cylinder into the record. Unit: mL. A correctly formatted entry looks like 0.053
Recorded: 950
